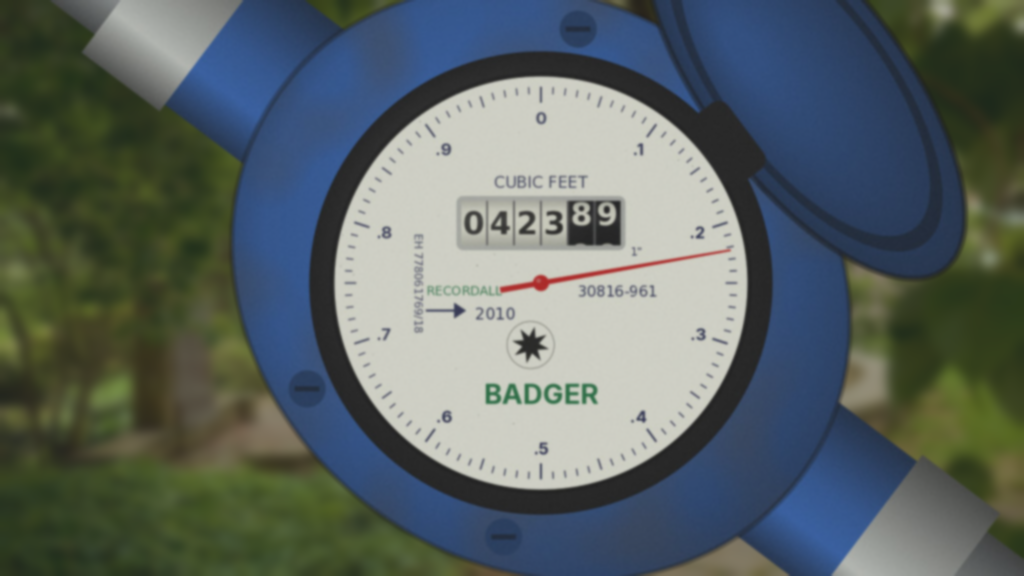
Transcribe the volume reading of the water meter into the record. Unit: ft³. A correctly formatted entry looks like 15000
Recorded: 42389.22
